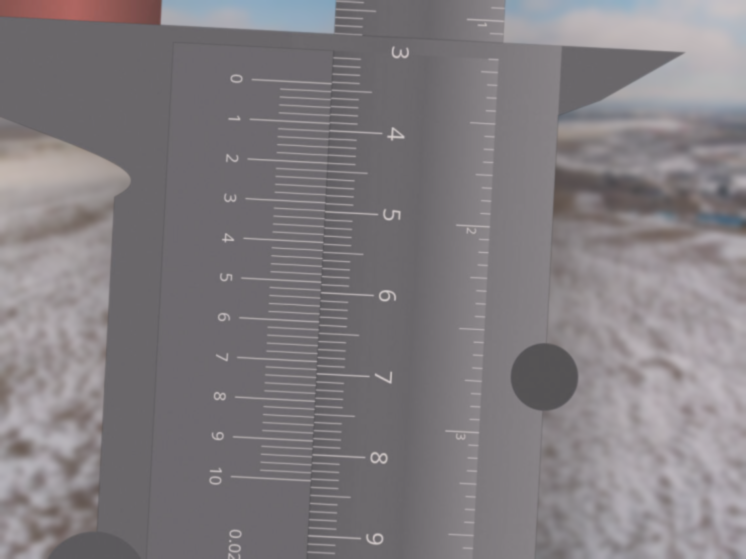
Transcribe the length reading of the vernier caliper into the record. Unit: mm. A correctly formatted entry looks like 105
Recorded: 34.2
